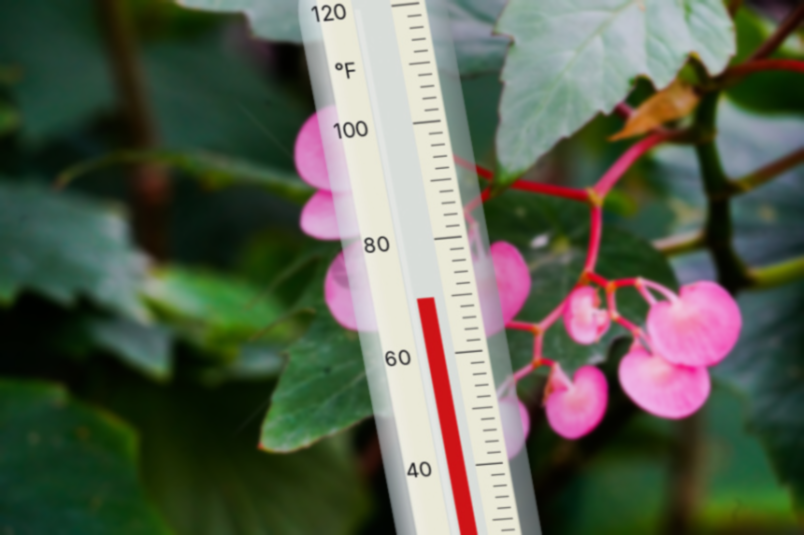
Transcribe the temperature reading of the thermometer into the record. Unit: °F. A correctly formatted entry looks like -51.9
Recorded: 70
